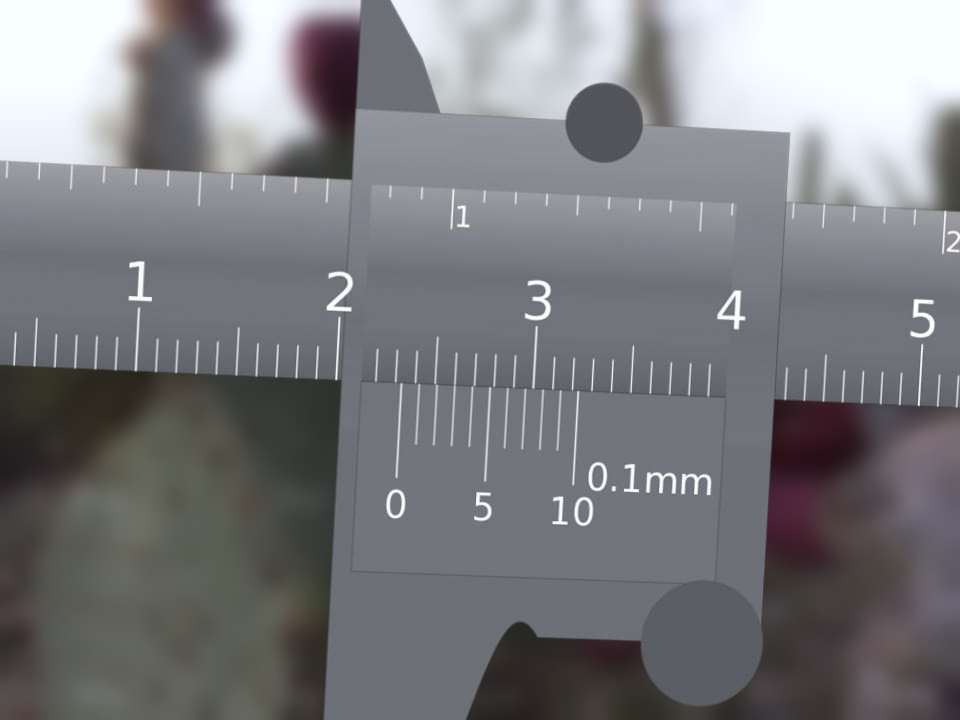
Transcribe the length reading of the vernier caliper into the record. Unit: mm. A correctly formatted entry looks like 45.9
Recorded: 23.3
